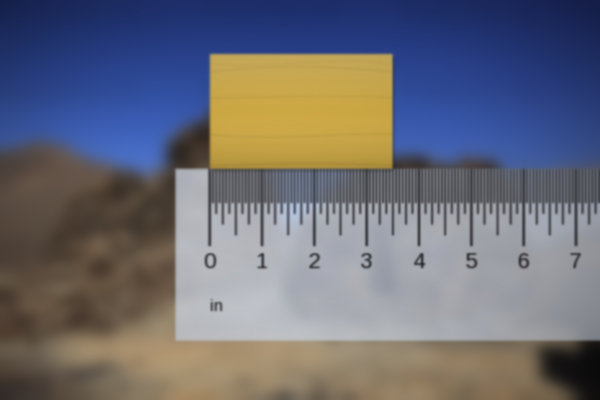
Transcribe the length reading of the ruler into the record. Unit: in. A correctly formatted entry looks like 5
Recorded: 3.5
